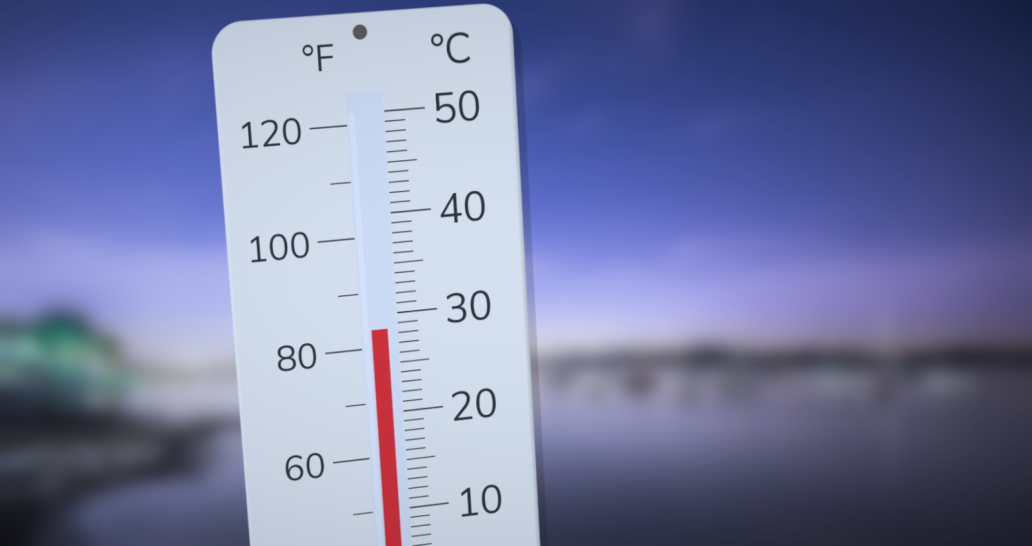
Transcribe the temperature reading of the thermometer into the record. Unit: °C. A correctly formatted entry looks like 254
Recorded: 28.5
